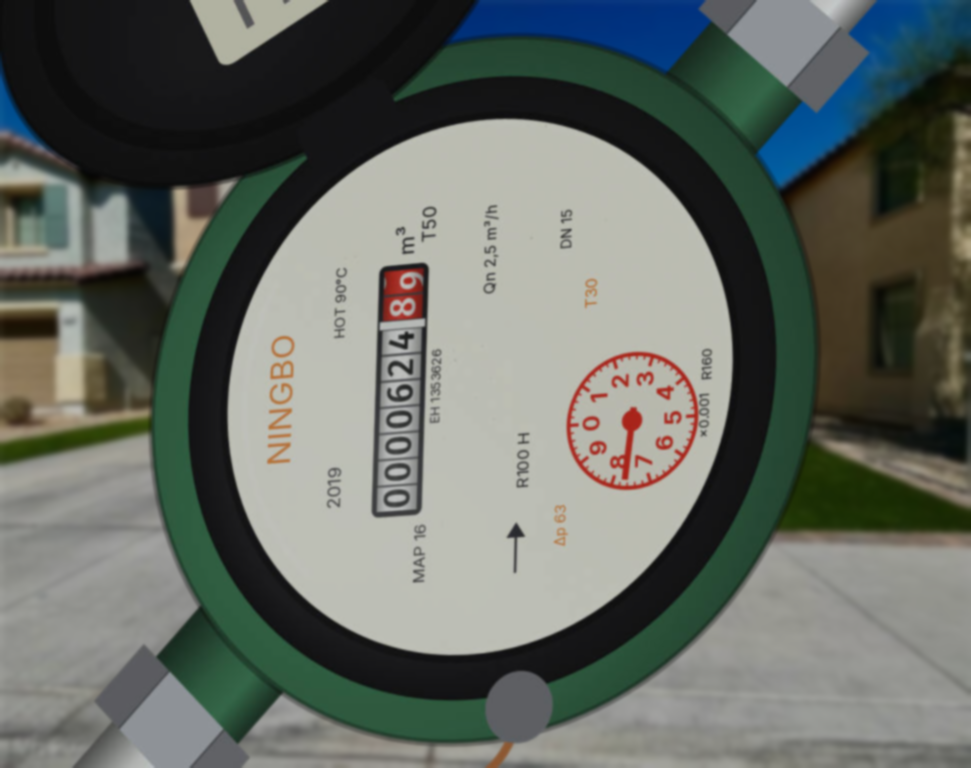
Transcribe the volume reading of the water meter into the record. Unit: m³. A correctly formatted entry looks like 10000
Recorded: 624.887
